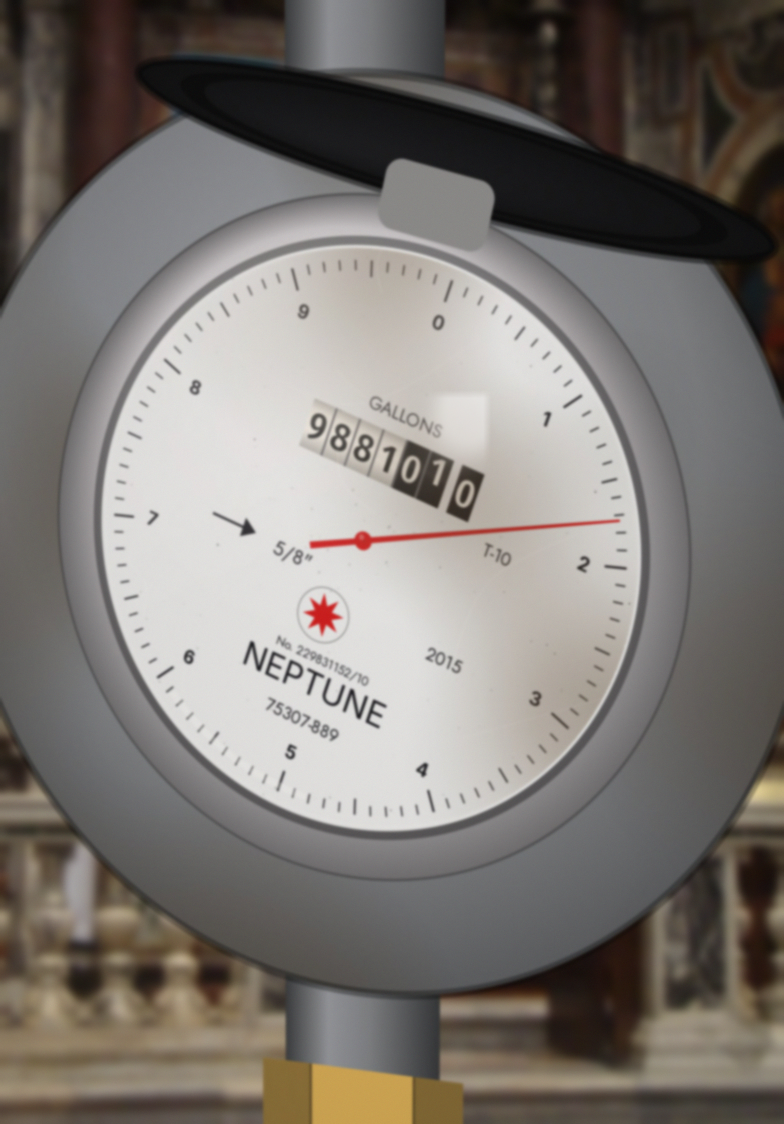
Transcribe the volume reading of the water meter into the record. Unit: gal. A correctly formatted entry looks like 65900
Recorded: 9881011.7
